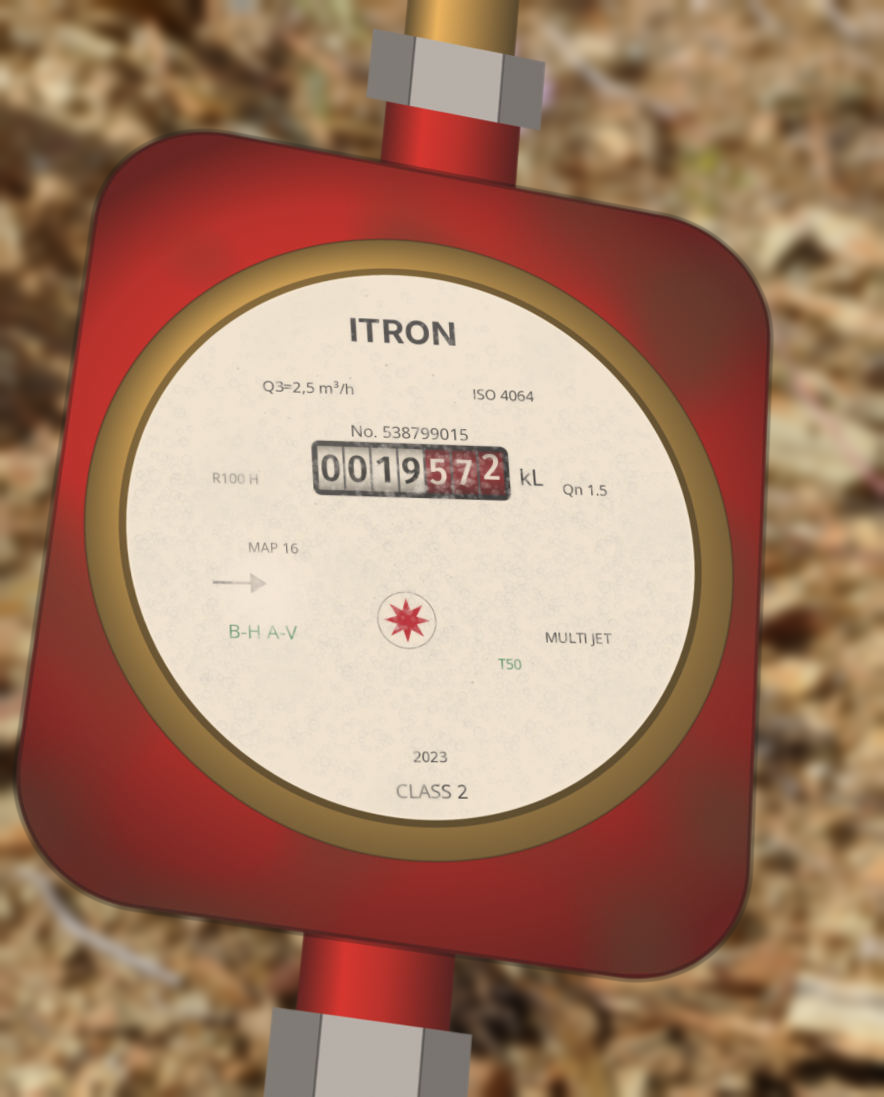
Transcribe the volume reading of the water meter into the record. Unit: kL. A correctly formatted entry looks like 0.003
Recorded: 19.572
